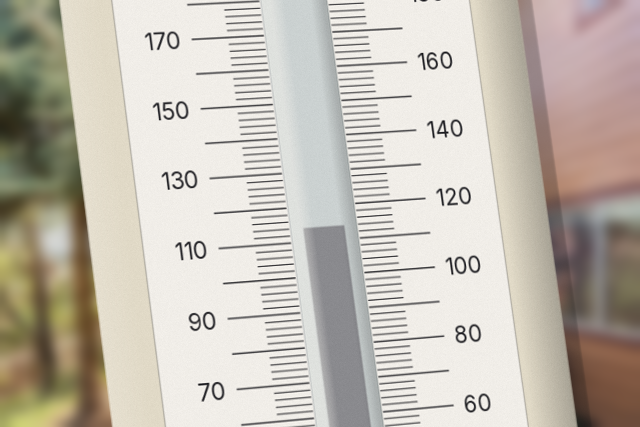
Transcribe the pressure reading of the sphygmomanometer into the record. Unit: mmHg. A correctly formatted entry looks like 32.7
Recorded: 114
